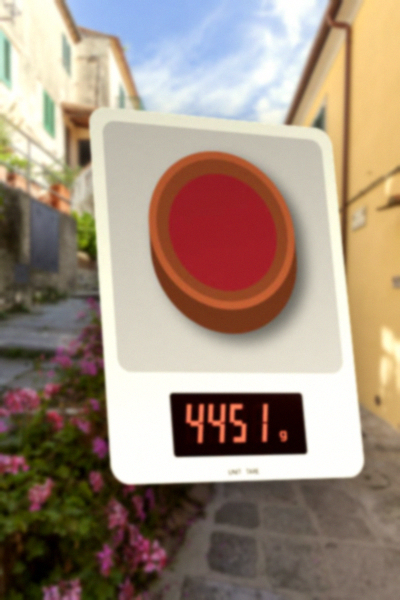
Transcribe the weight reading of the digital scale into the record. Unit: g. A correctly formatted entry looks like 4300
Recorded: 4451
